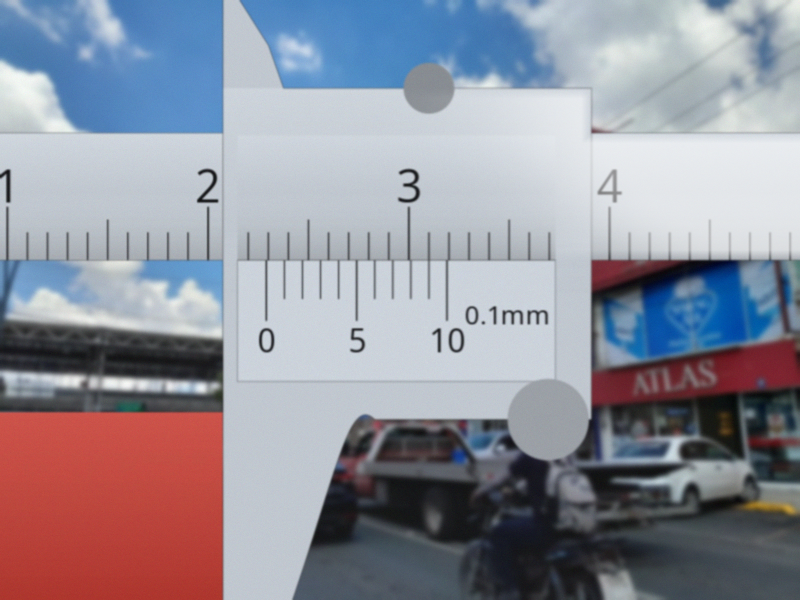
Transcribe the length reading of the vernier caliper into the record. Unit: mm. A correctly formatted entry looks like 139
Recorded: 22.9
